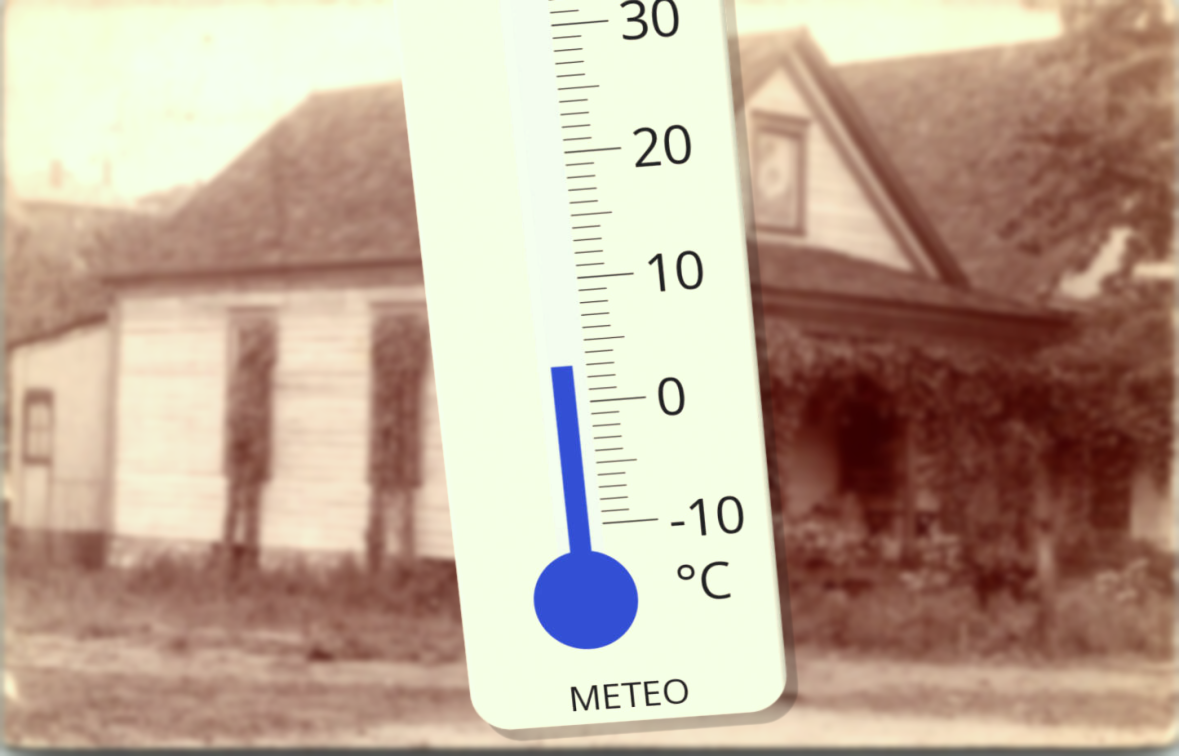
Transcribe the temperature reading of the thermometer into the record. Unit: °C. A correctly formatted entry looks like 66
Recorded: 3
